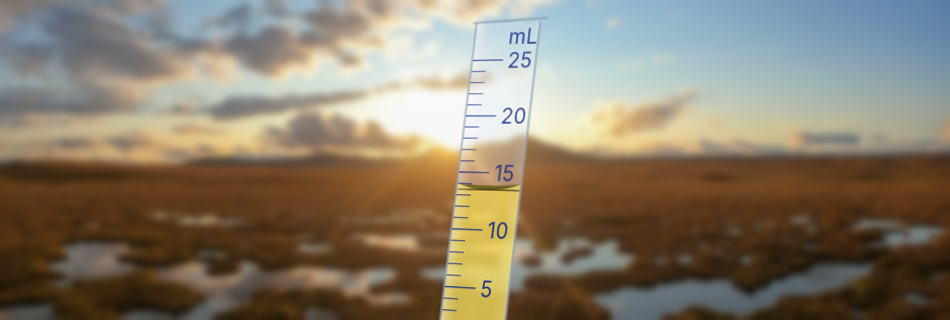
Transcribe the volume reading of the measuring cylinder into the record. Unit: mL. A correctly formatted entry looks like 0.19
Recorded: 13.5
